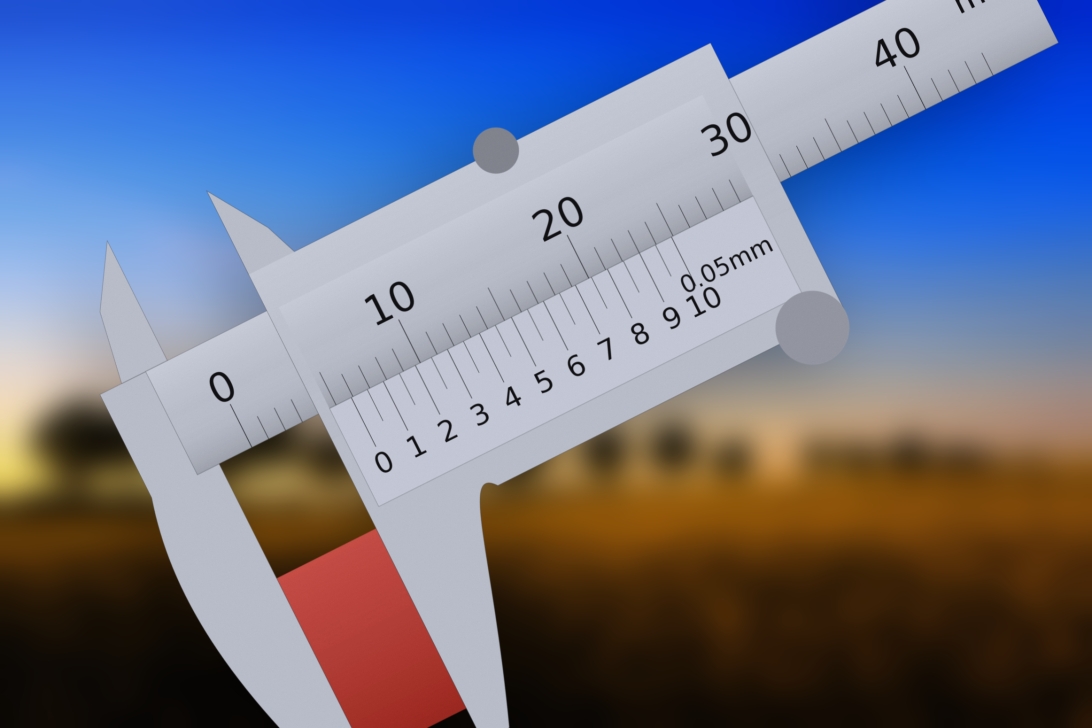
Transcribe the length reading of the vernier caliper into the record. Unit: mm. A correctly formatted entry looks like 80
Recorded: 5.9
